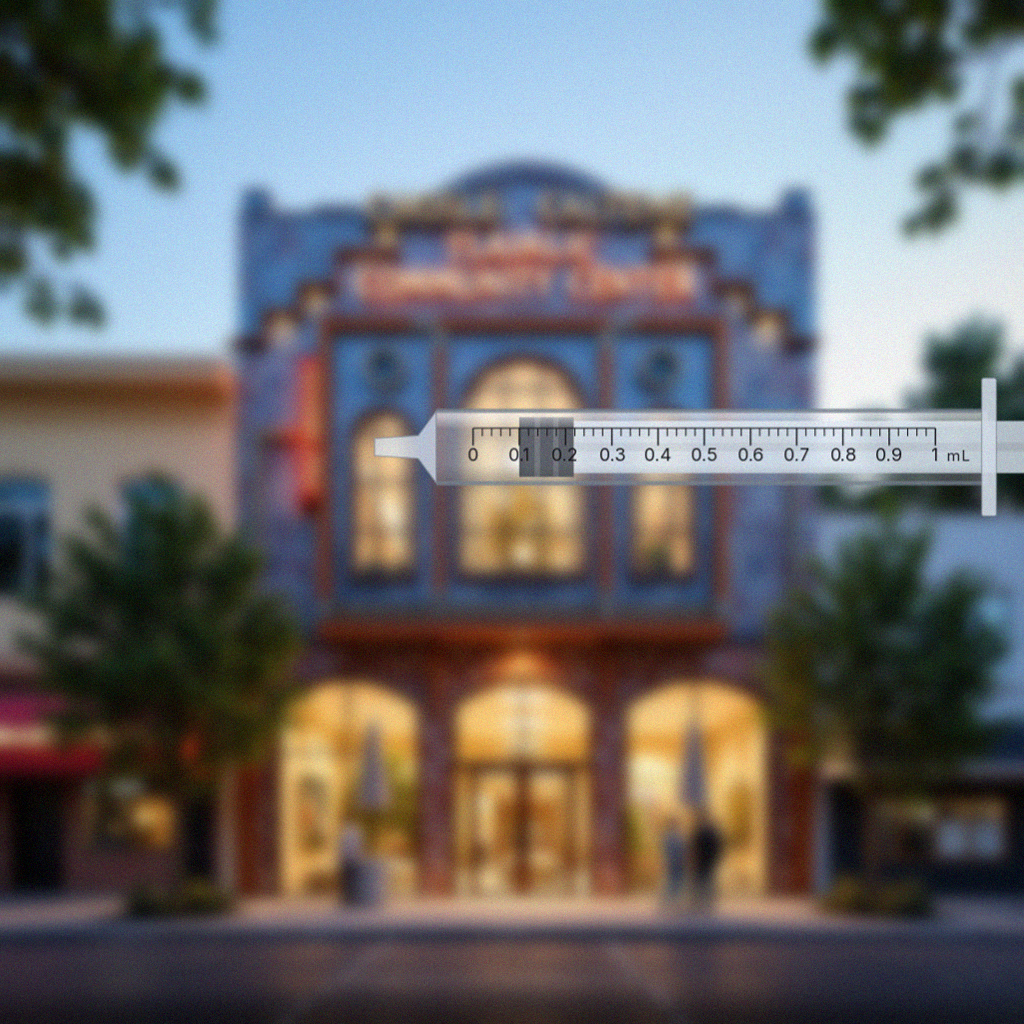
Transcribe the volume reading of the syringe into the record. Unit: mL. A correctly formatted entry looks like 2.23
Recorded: 0.1
